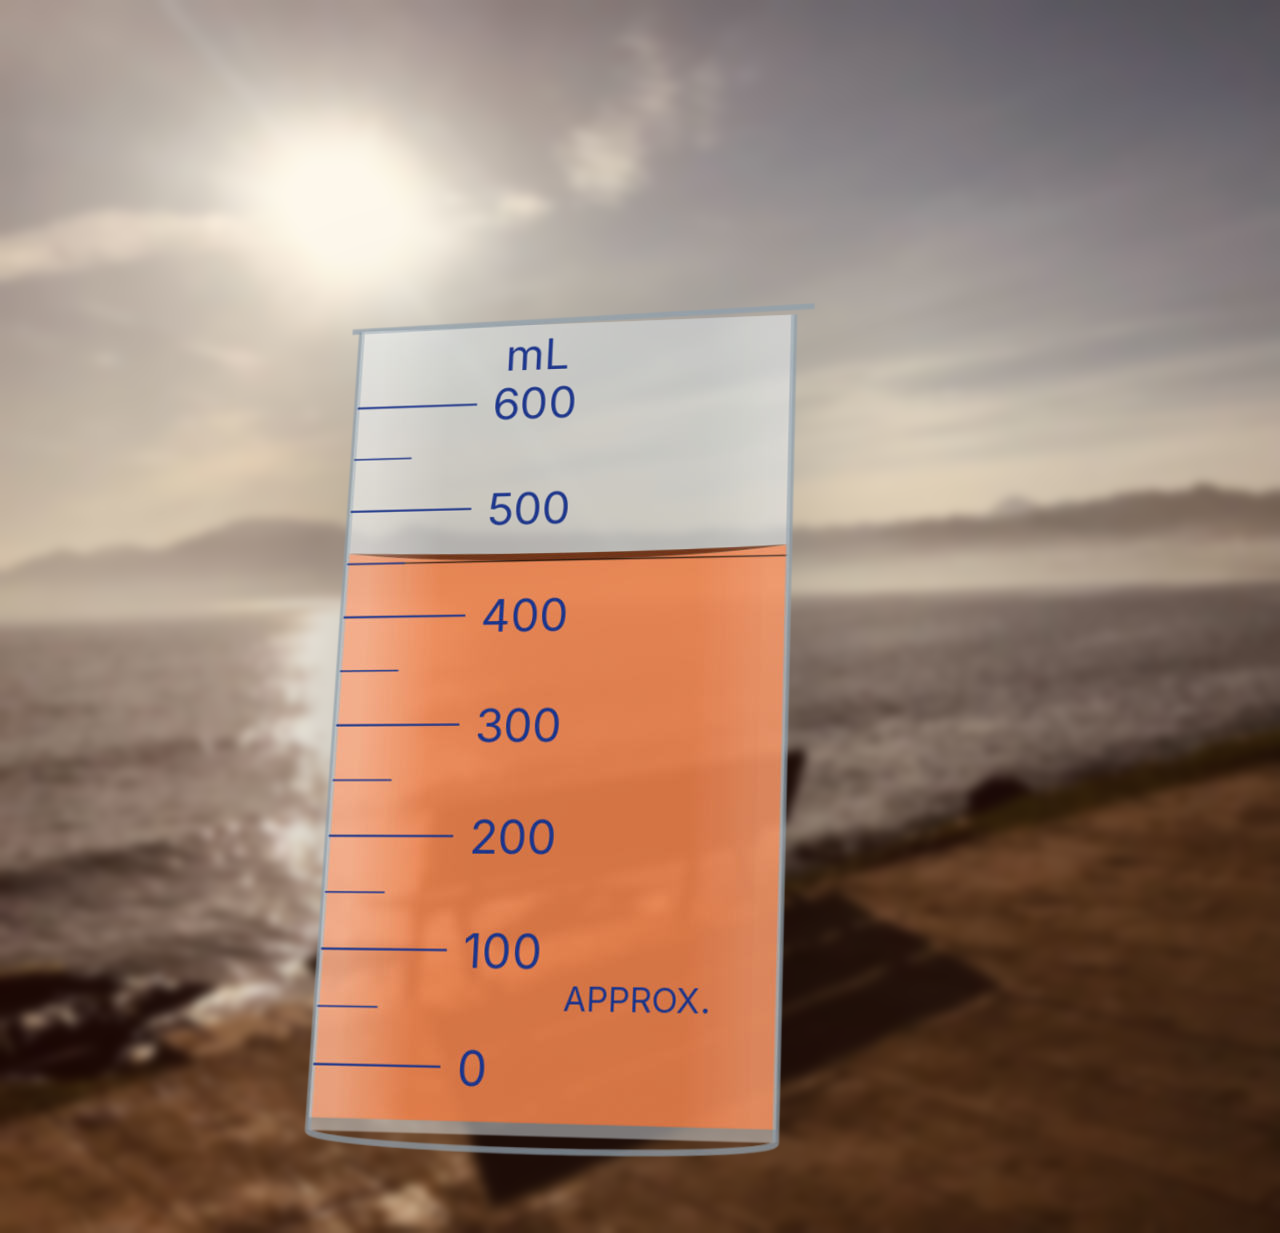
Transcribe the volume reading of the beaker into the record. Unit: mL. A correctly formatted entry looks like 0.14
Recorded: 450
